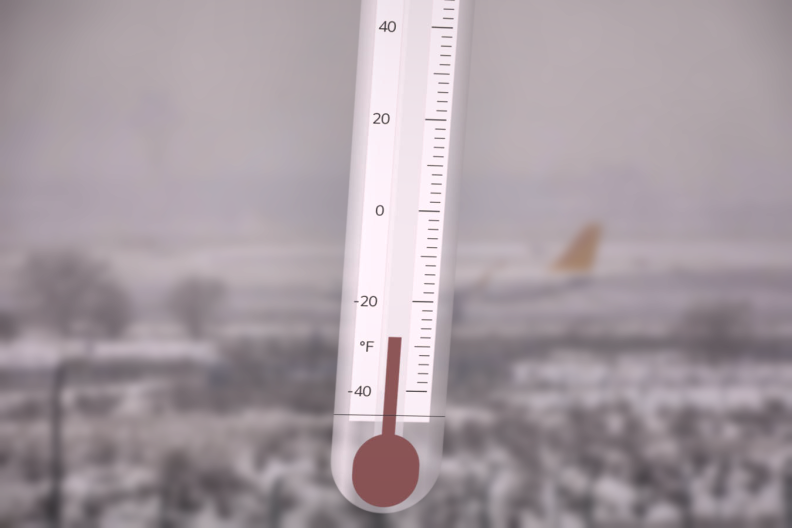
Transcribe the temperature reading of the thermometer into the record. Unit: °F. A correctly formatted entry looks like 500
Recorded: -28
